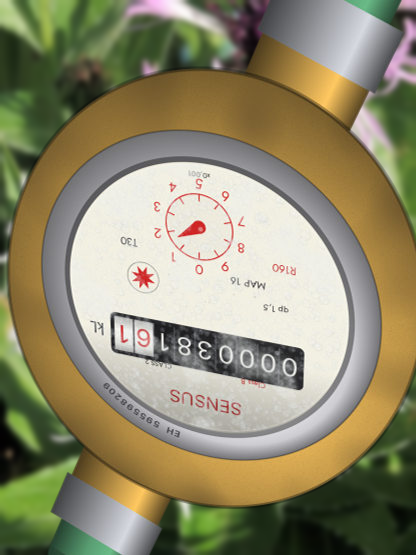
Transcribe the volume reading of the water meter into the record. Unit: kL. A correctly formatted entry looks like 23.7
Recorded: 381.611
